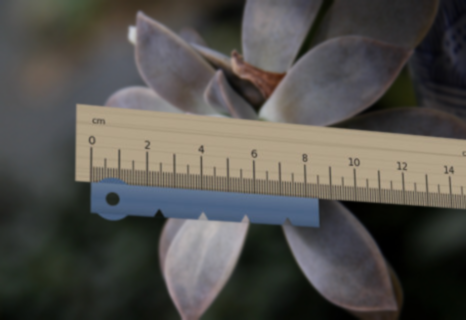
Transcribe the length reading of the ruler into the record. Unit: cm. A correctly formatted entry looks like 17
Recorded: 8.5
